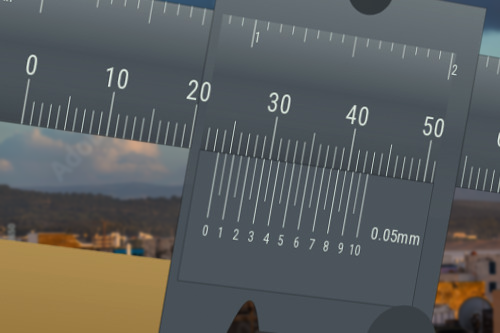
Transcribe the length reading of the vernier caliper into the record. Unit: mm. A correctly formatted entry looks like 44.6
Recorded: 23.6
